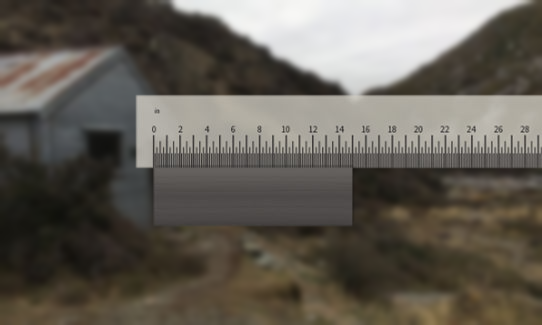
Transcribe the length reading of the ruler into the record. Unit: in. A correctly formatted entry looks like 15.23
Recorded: 15
